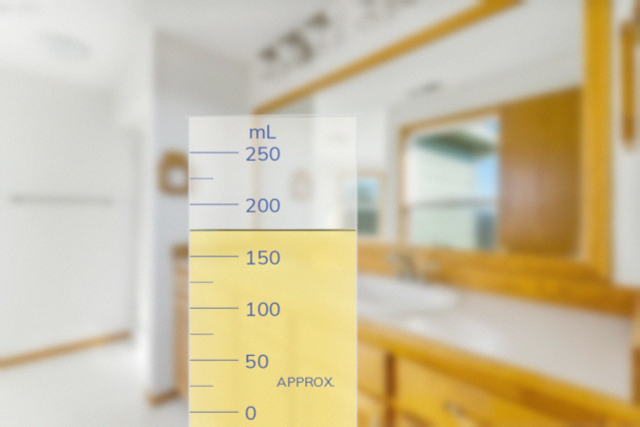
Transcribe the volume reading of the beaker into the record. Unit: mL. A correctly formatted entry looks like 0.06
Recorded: 175
